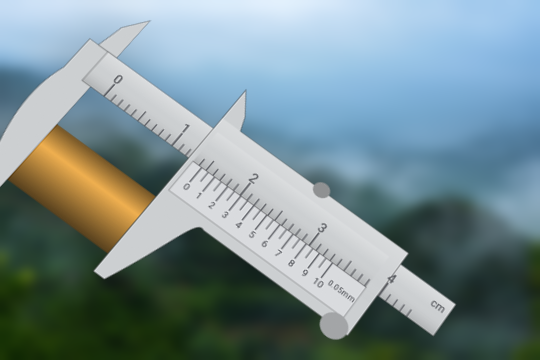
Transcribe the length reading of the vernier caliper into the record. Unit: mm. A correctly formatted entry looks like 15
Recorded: 14.4
